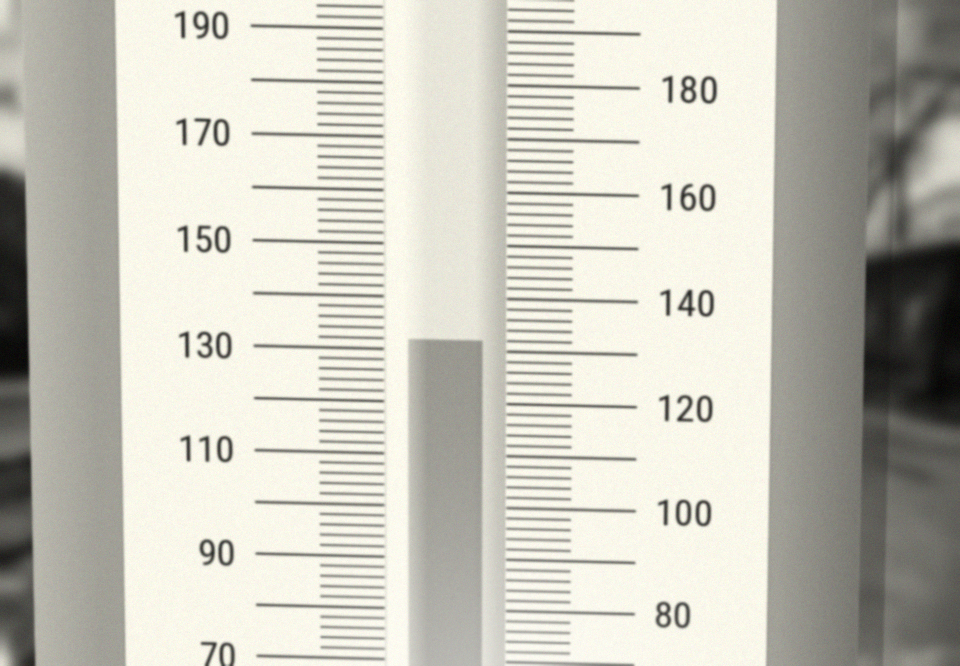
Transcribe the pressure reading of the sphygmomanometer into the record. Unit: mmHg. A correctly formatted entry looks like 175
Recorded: 132
